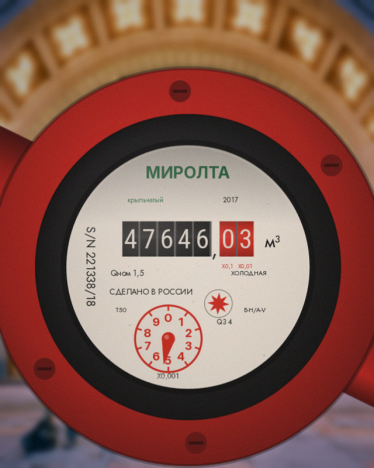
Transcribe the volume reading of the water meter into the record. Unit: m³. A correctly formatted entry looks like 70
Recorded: 47646.035
